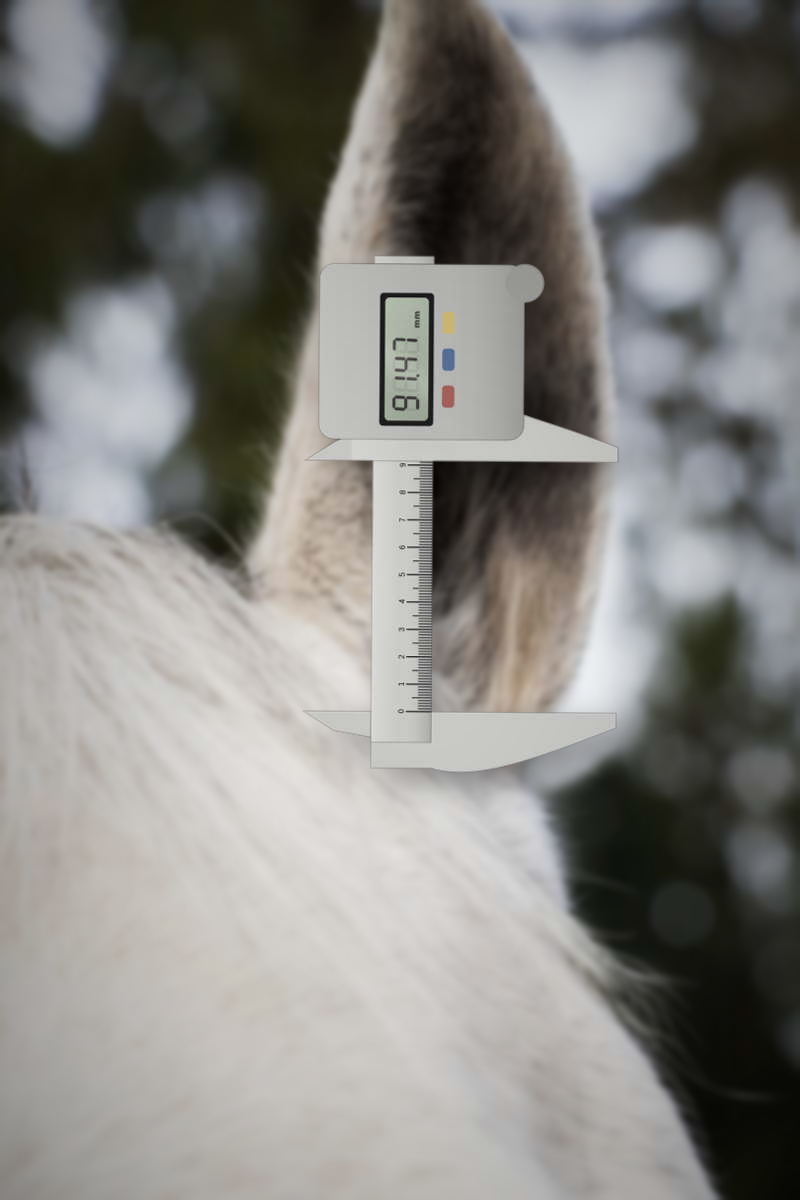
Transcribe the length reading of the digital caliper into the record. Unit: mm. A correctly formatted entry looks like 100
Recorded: 91.47
